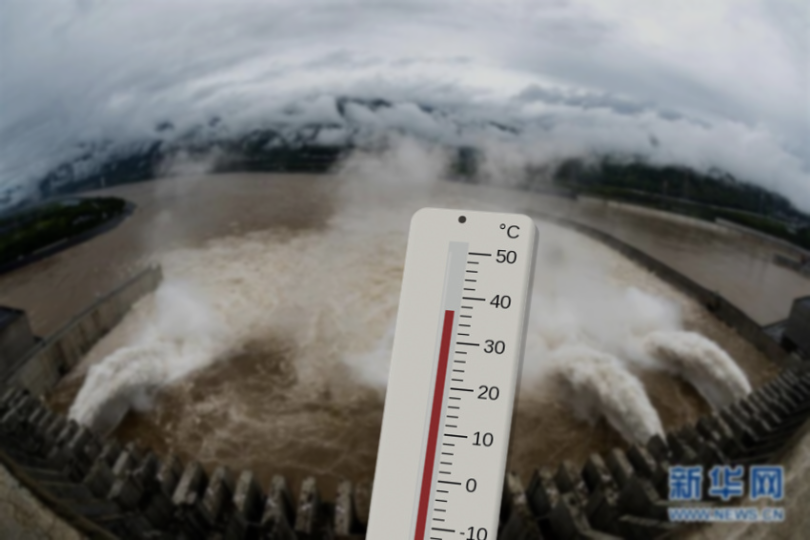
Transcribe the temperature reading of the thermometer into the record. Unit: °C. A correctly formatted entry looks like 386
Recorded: 37
